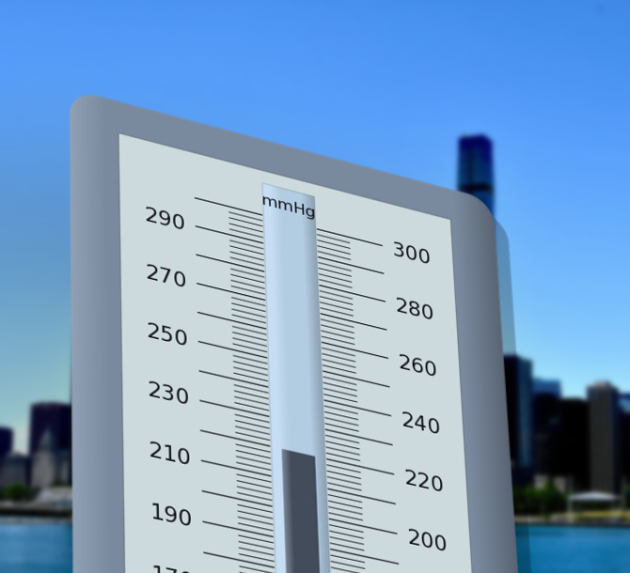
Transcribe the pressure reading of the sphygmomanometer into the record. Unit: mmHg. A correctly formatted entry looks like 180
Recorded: 220
